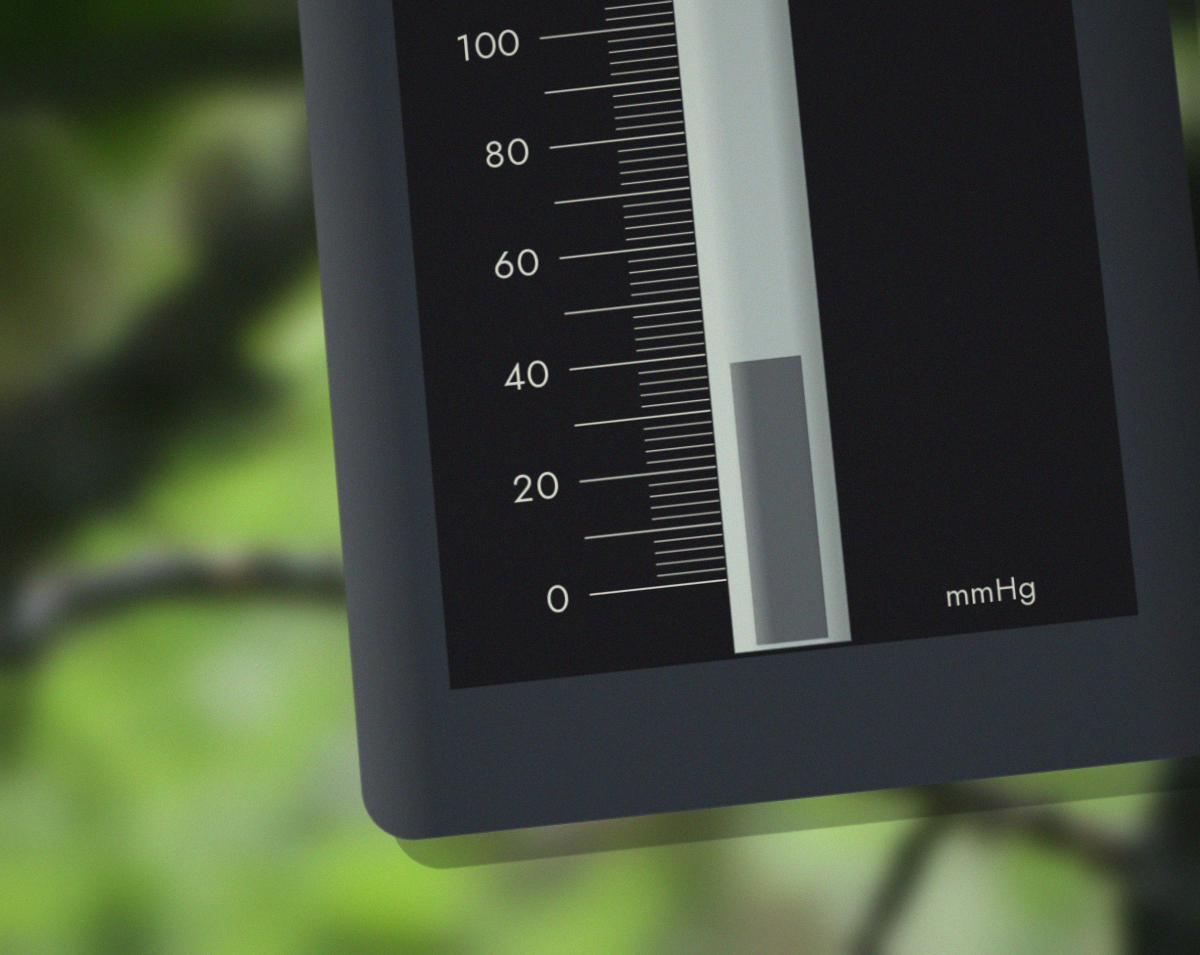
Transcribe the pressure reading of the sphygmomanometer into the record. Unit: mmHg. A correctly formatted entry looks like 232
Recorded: 38
